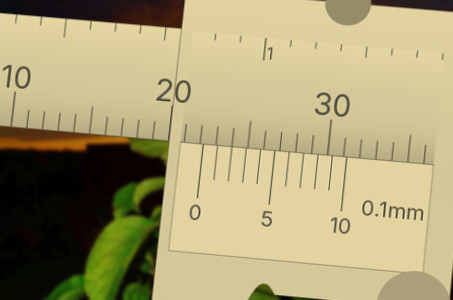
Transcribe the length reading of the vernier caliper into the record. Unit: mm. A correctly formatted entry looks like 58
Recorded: 22.2
